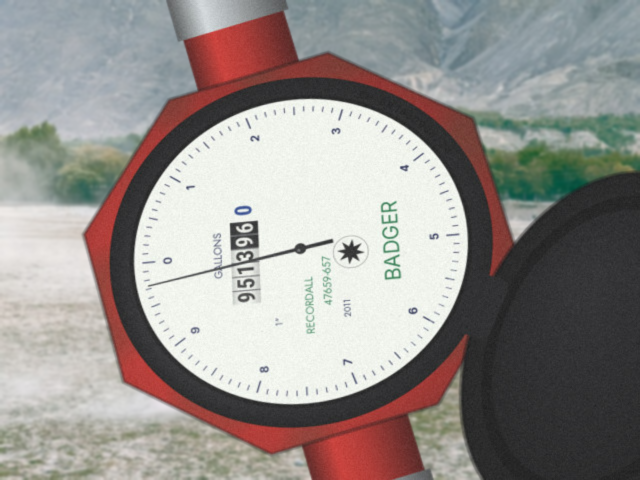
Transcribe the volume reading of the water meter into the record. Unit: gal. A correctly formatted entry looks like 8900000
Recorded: 9513959.7
